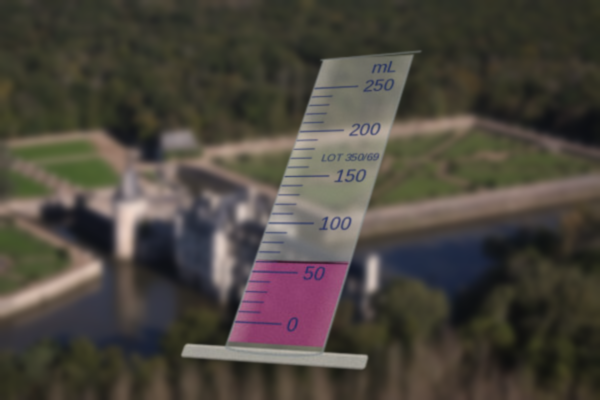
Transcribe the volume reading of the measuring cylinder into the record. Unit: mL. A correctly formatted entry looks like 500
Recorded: 60
